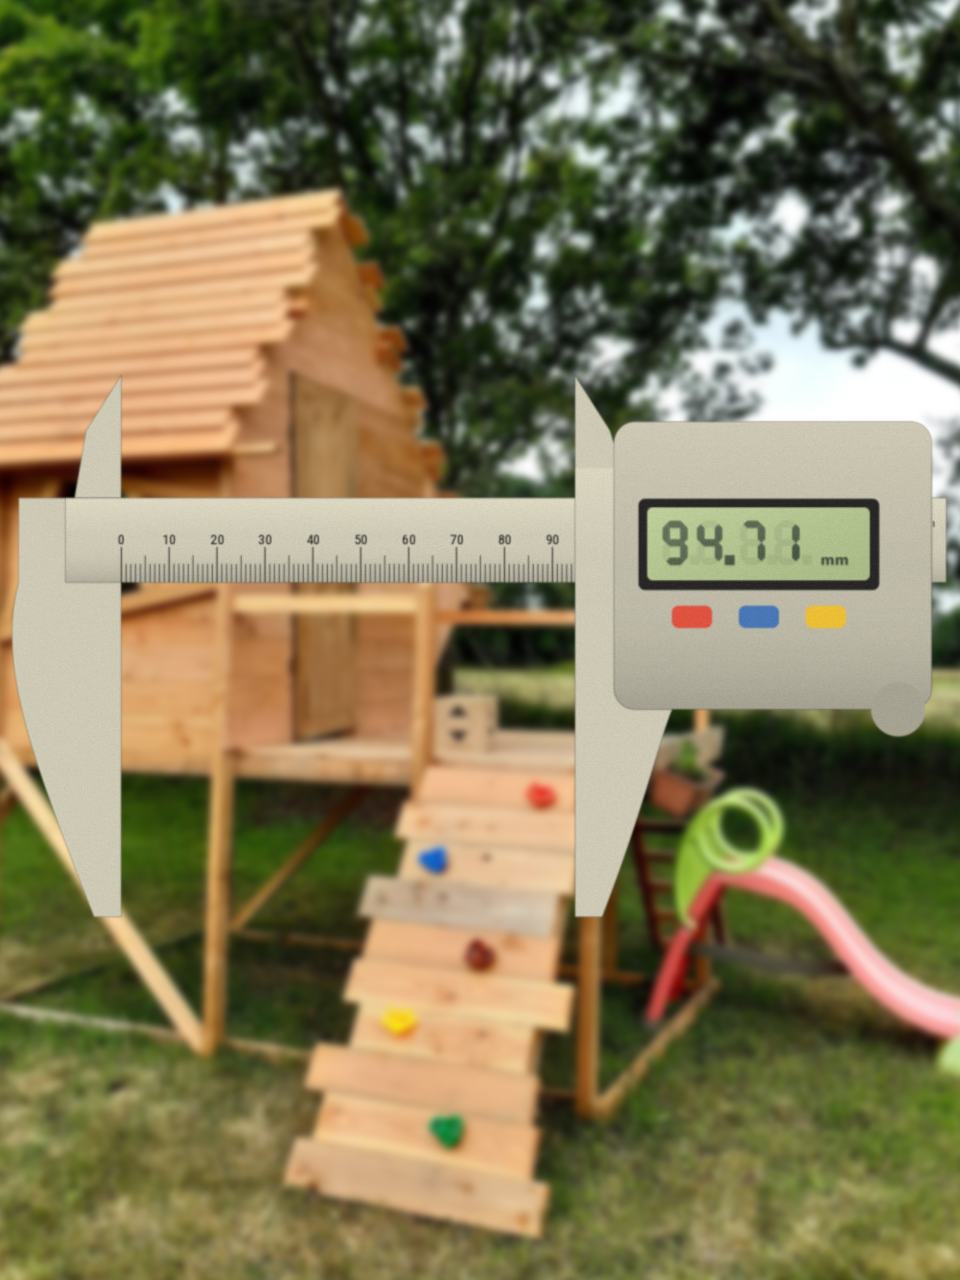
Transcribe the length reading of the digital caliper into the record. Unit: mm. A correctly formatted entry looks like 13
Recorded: 94.71
